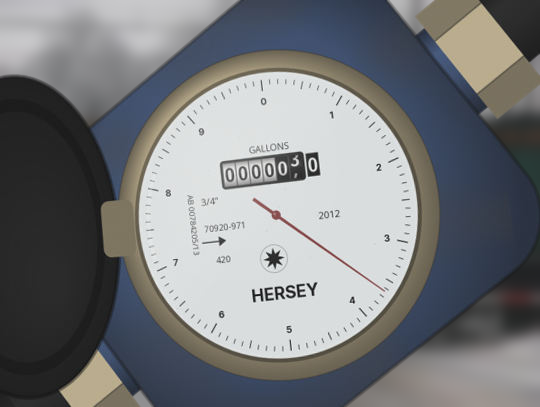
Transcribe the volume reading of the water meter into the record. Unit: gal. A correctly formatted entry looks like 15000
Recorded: 33.6
